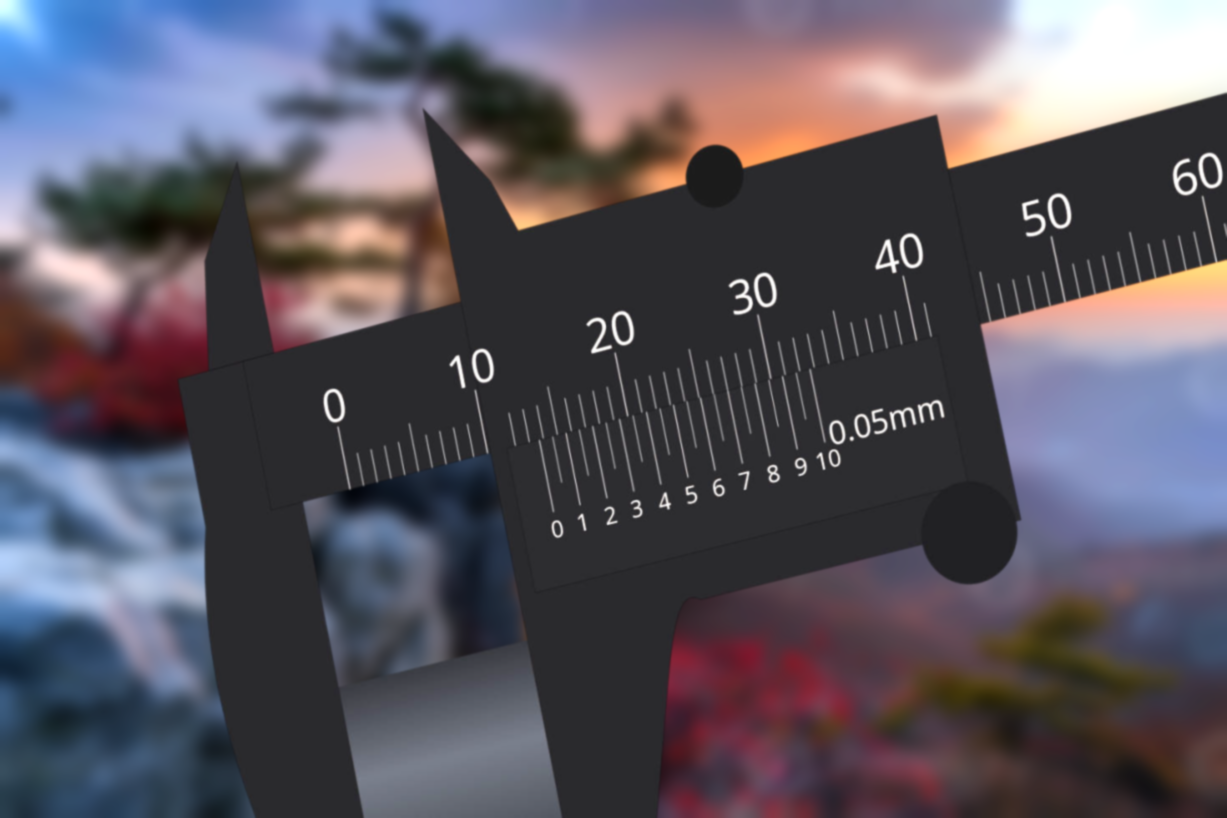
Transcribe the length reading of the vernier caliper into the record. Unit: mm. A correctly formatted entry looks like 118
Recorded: 13.7
